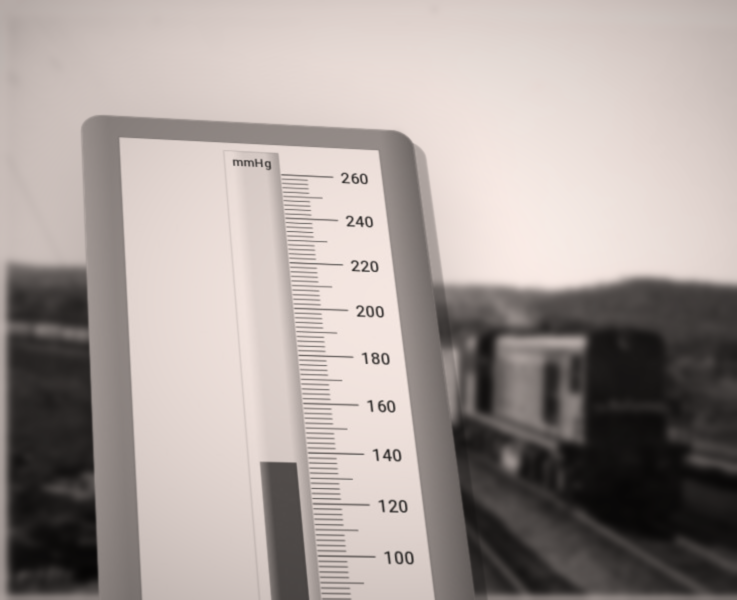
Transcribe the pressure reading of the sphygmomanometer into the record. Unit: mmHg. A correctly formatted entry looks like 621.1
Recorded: 136
